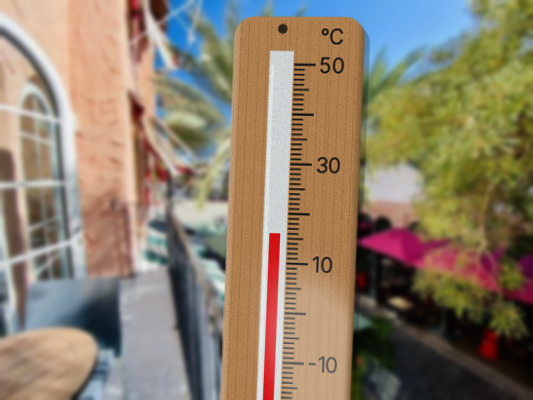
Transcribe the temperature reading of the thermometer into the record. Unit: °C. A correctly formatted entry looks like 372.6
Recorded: 16
